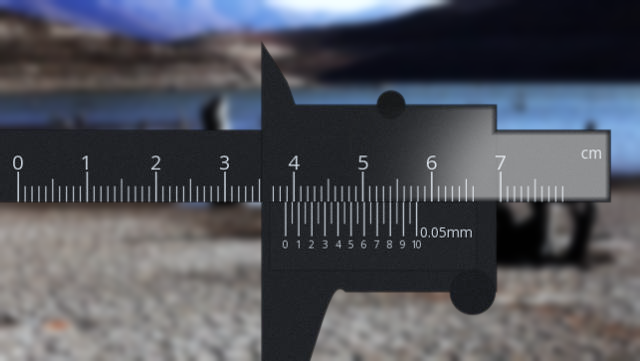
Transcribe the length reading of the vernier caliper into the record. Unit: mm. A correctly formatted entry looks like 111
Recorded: 38.8
